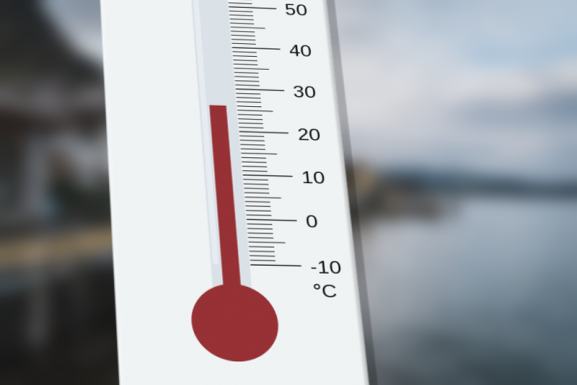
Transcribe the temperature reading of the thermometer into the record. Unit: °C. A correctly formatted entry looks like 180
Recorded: 26
